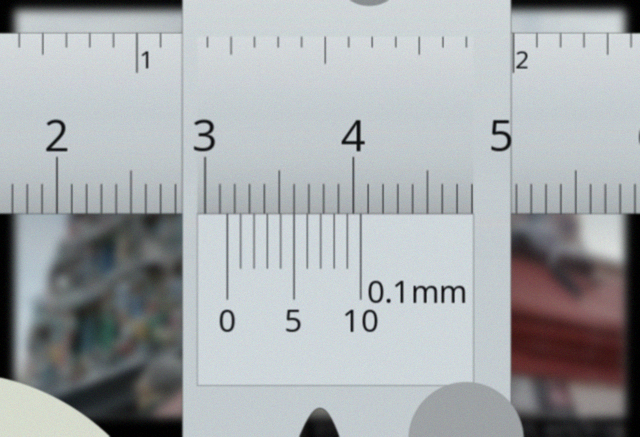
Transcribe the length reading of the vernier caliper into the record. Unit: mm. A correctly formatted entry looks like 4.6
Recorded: 31.5
